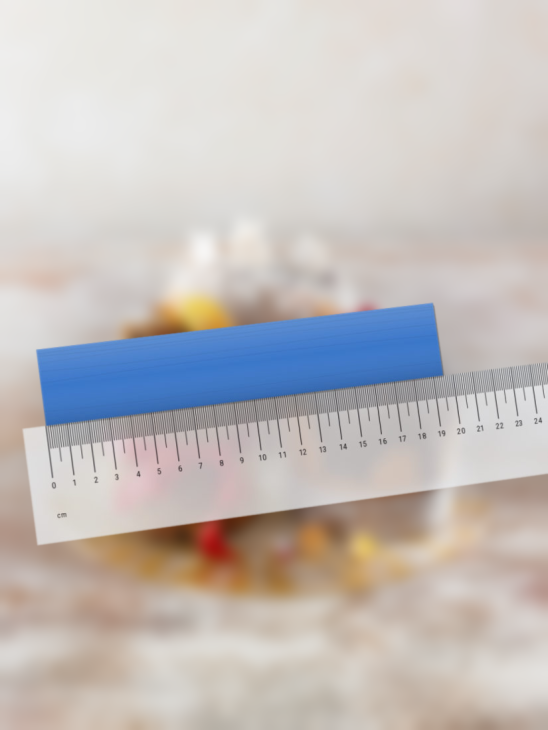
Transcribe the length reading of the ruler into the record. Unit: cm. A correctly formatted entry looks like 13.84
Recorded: 19.5
